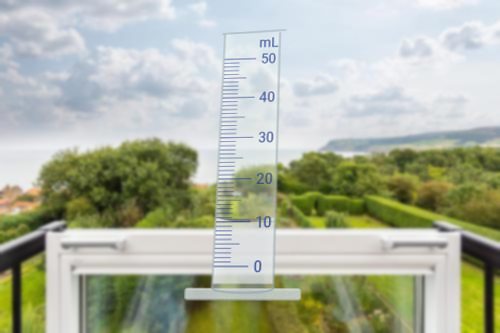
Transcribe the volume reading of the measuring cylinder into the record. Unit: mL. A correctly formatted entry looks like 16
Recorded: 10
